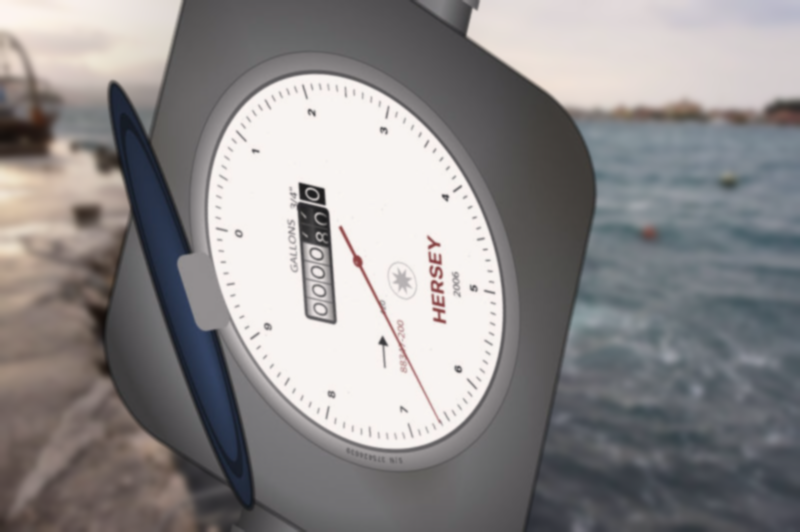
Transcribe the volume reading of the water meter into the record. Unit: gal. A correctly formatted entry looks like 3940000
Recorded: 796.6
